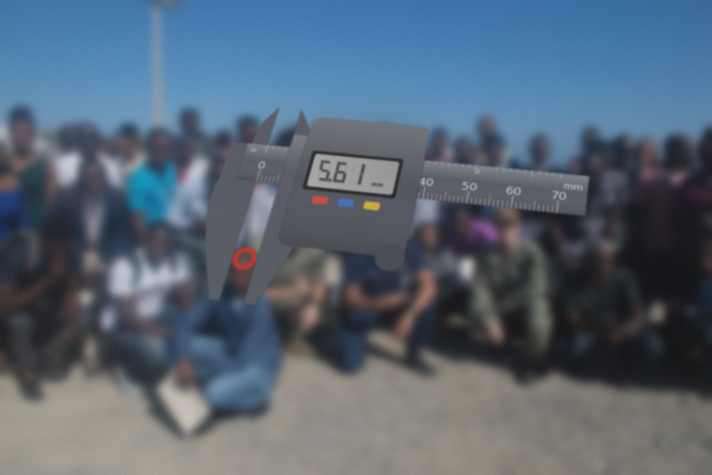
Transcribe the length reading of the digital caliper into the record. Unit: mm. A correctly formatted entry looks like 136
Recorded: 5.61
